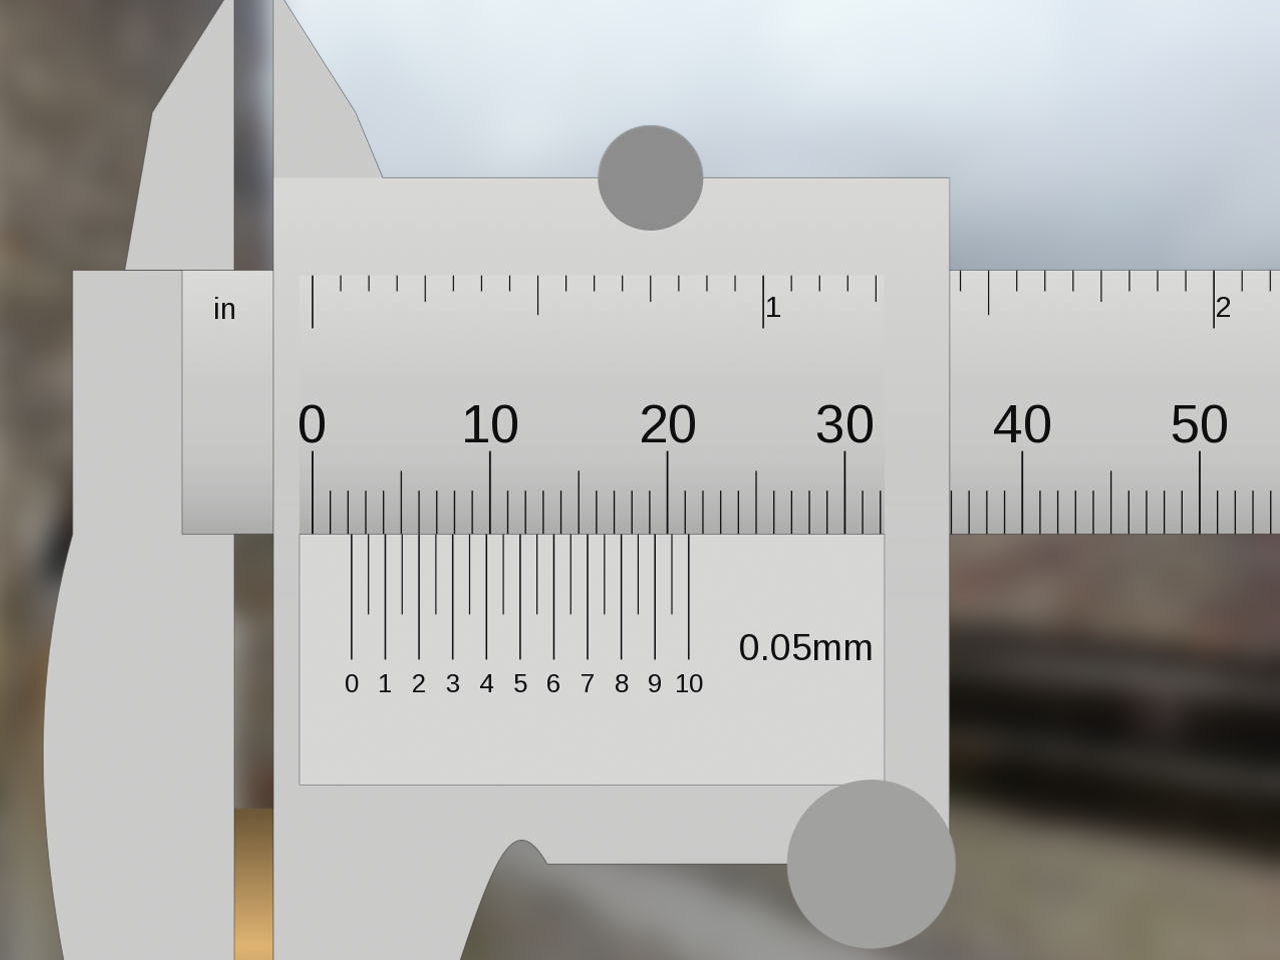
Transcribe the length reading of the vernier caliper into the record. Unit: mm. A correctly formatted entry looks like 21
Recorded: 2.2
